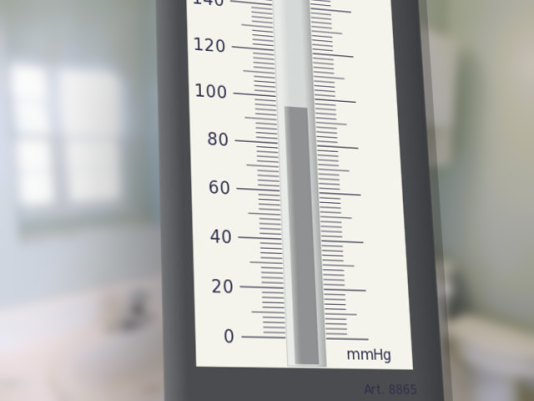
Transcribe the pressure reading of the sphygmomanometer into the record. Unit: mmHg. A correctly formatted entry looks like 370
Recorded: 96
